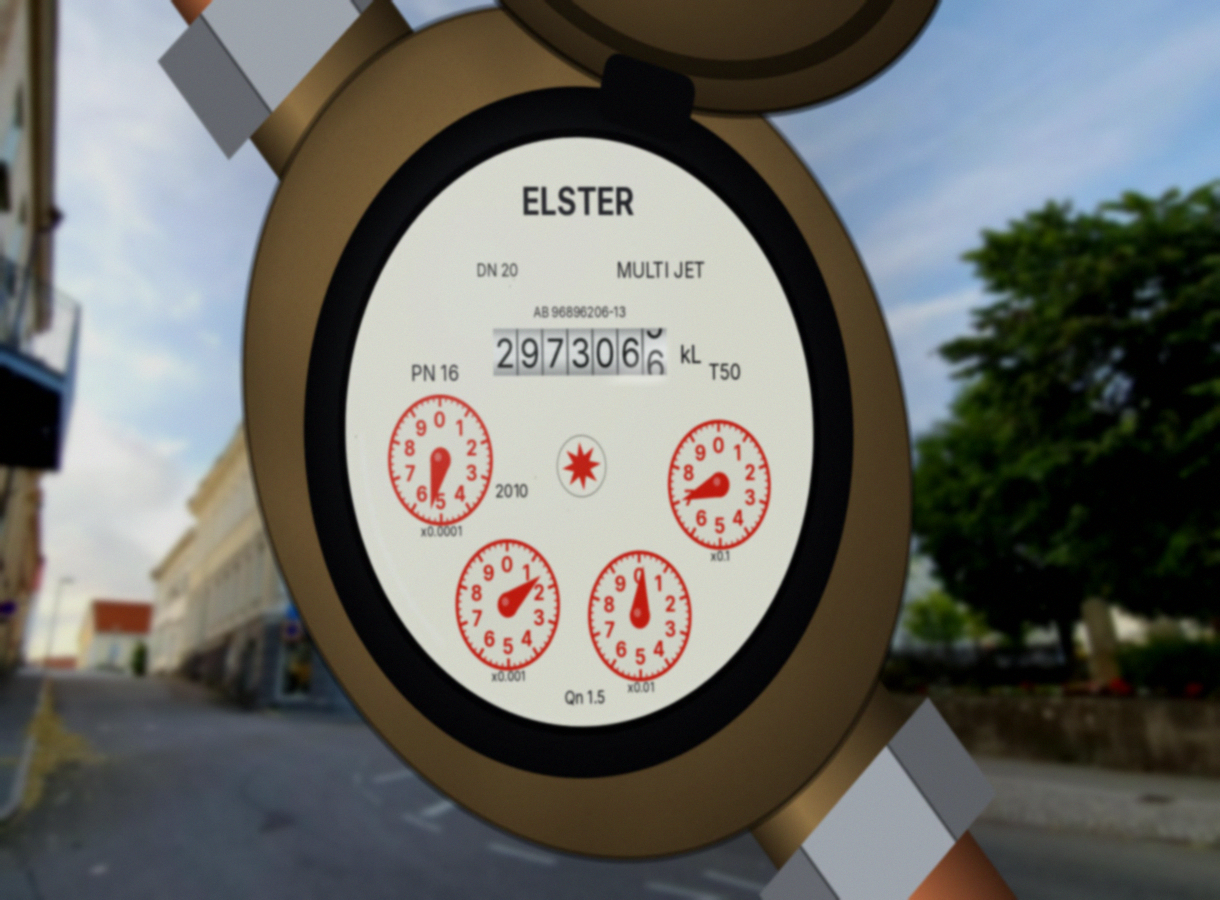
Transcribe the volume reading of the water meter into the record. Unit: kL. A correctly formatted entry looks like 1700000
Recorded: 2973065.7015
